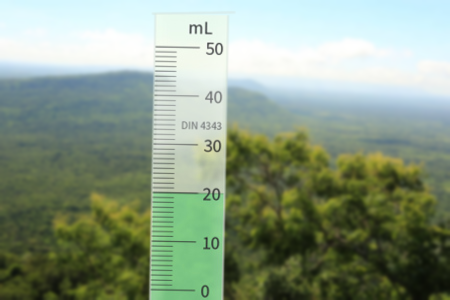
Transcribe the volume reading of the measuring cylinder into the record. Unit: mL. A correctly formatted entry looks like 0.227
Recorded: 20
